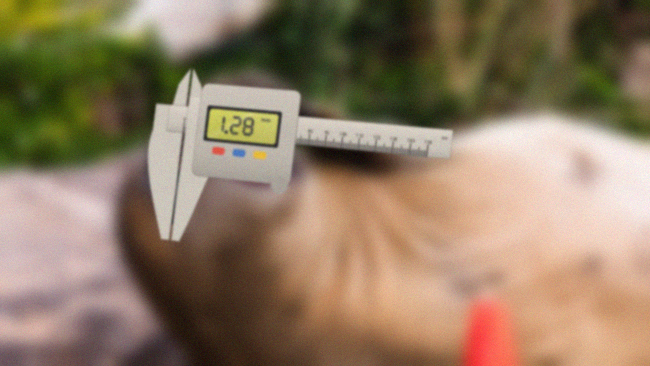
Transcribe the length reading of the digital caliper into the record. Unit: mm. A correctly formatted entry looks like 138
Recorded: 1.28
